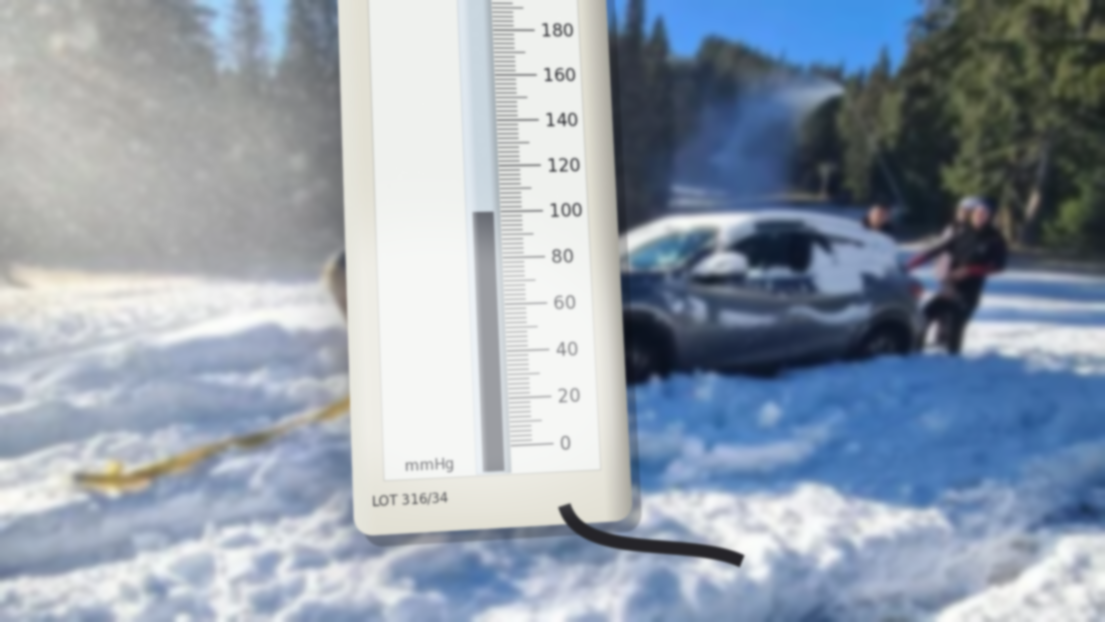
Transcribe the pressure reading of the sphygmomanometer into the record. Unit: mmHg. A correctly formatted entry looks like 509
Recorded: 100
